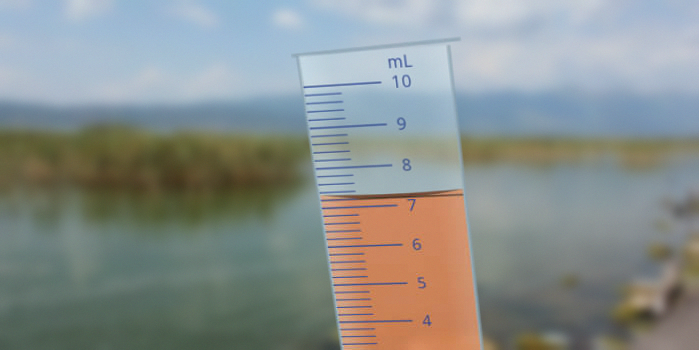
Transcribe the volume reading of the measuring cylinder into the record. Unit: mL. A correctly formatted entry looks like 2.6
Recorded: 7.2
